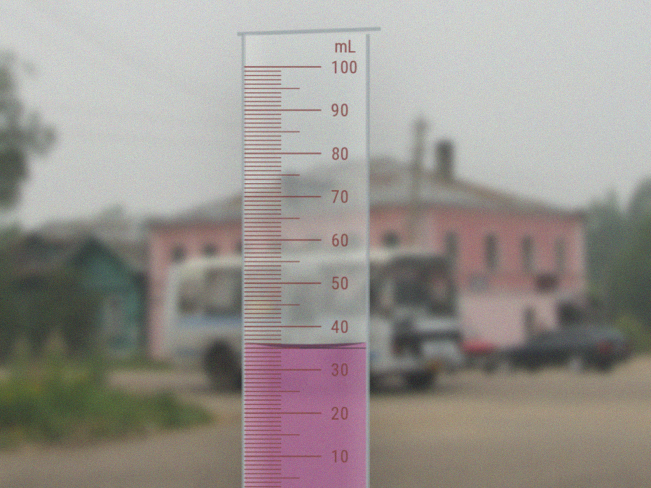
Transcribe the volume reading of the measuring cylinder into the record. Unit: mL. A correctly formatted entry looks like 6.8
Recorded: 35
